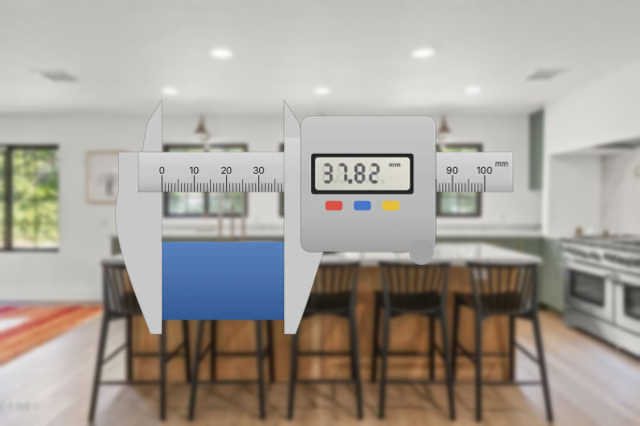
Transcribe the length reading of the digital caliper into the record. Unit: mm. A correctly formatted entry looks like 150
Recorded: 37.82
